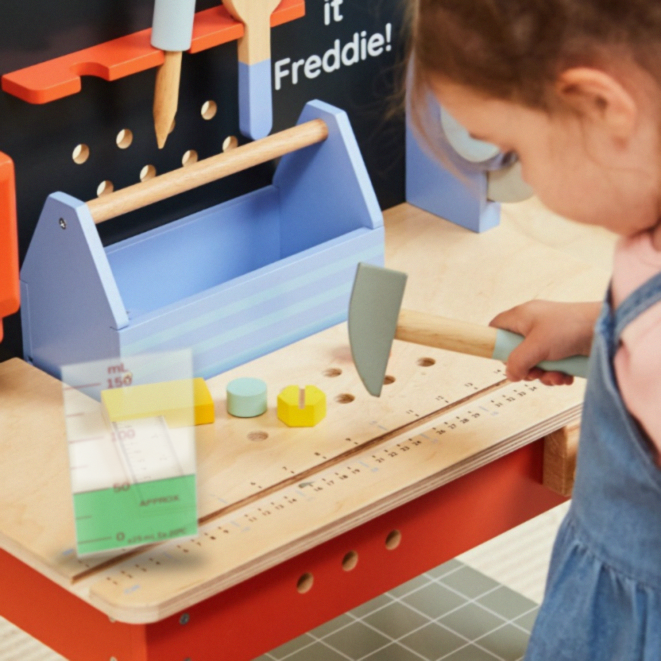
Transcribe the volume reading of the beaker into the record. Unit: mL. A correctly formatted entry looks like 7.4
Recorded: 50
